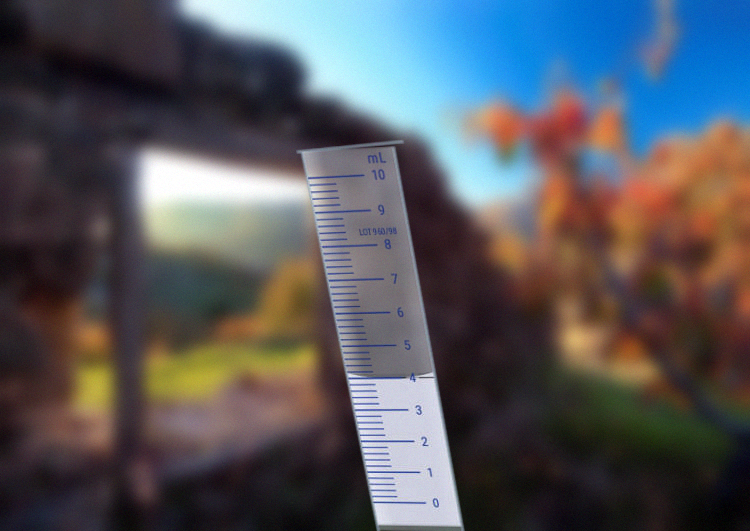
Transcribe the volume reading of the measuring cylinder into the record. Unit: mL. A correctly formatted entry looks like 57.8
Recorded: 4
